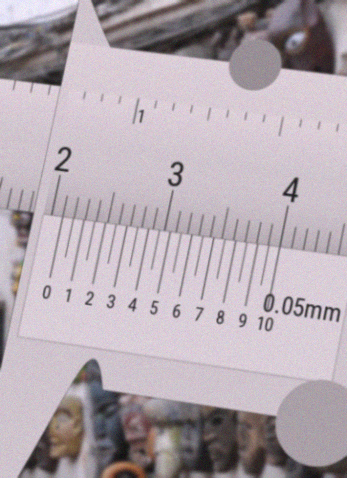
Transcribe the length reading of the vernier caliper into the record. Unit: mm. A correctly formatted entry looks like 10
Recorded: 21.0
